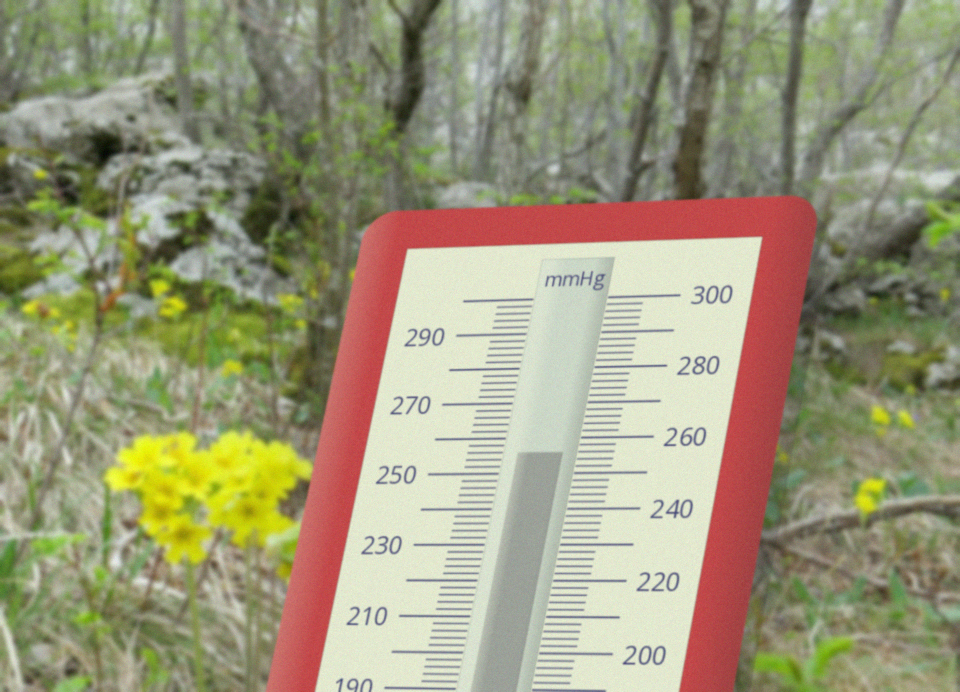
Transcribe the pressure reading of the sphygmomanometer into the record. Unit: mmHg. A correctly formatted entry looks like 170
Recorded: 256
